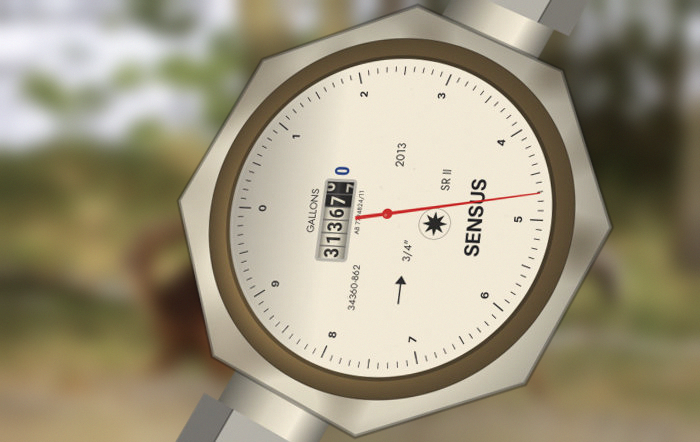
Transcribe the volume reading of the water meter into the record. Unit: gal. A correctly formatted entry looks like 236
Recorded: 3136764.7
